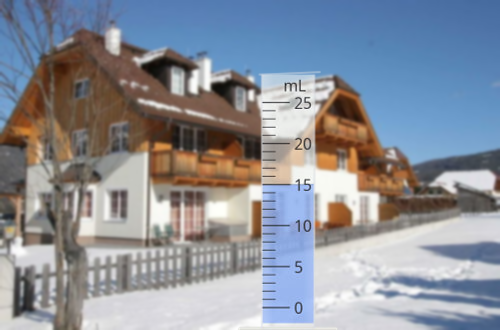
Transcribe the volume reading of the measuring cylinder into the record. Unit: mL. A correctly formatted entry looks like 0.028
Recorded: 15
